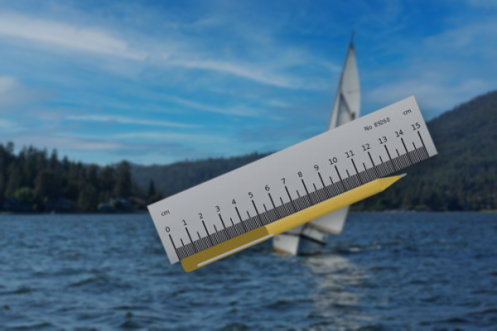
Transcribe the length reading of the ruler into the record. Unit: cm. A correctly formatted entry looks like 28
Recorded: 13.5
